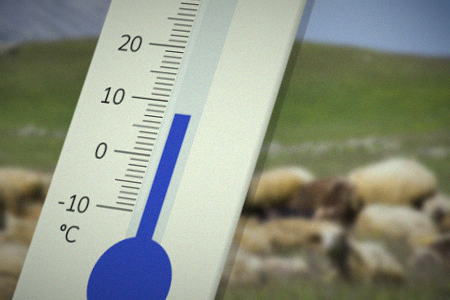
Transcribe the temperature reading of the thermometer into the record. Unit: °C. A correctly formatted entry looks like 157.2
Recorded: 8
